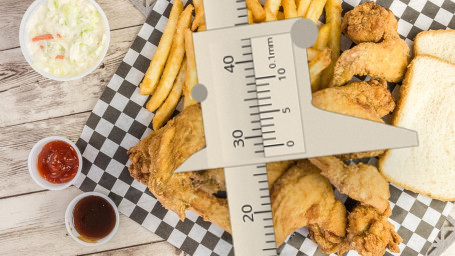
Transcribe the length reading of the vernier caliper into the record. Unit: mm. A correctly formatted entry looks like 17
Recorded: 28.6
